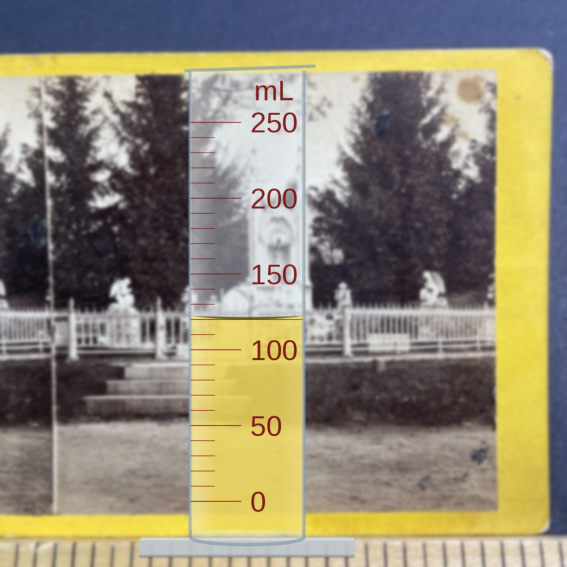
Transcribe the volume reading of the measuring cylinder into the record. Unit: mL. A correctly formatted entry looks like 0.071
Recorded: 120
